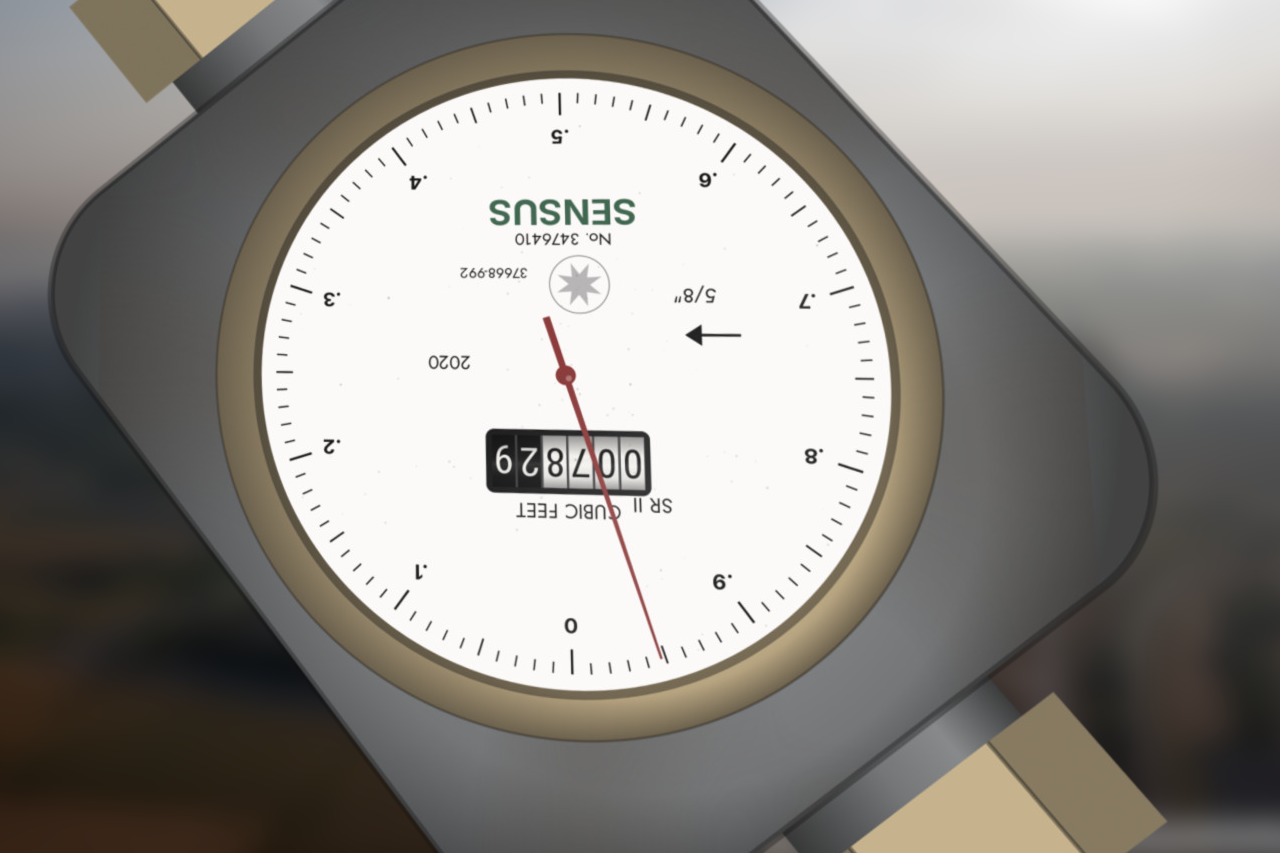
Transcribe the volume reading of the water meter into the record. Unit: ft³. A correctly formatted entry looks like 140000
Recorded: 7828.95
